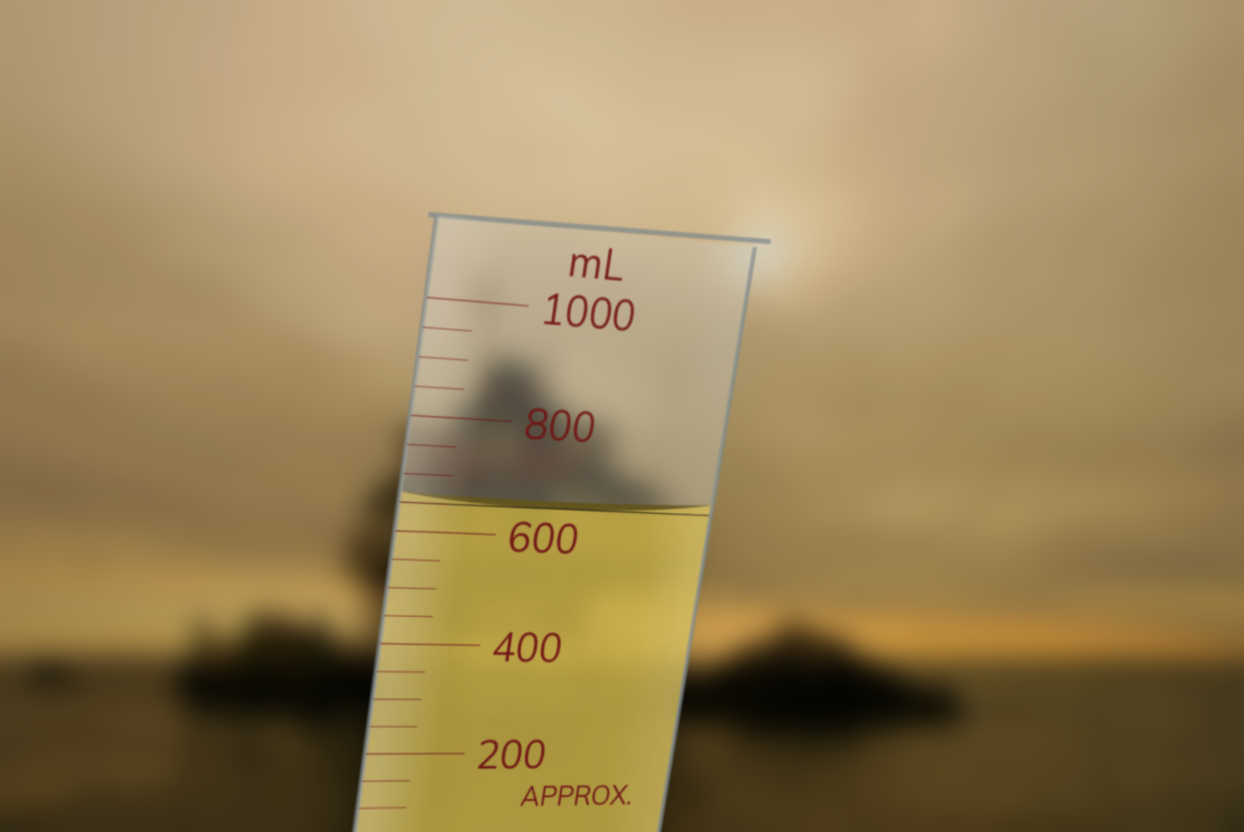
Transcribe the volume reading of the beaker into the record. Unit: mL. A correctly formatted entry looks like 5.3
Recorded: 650
